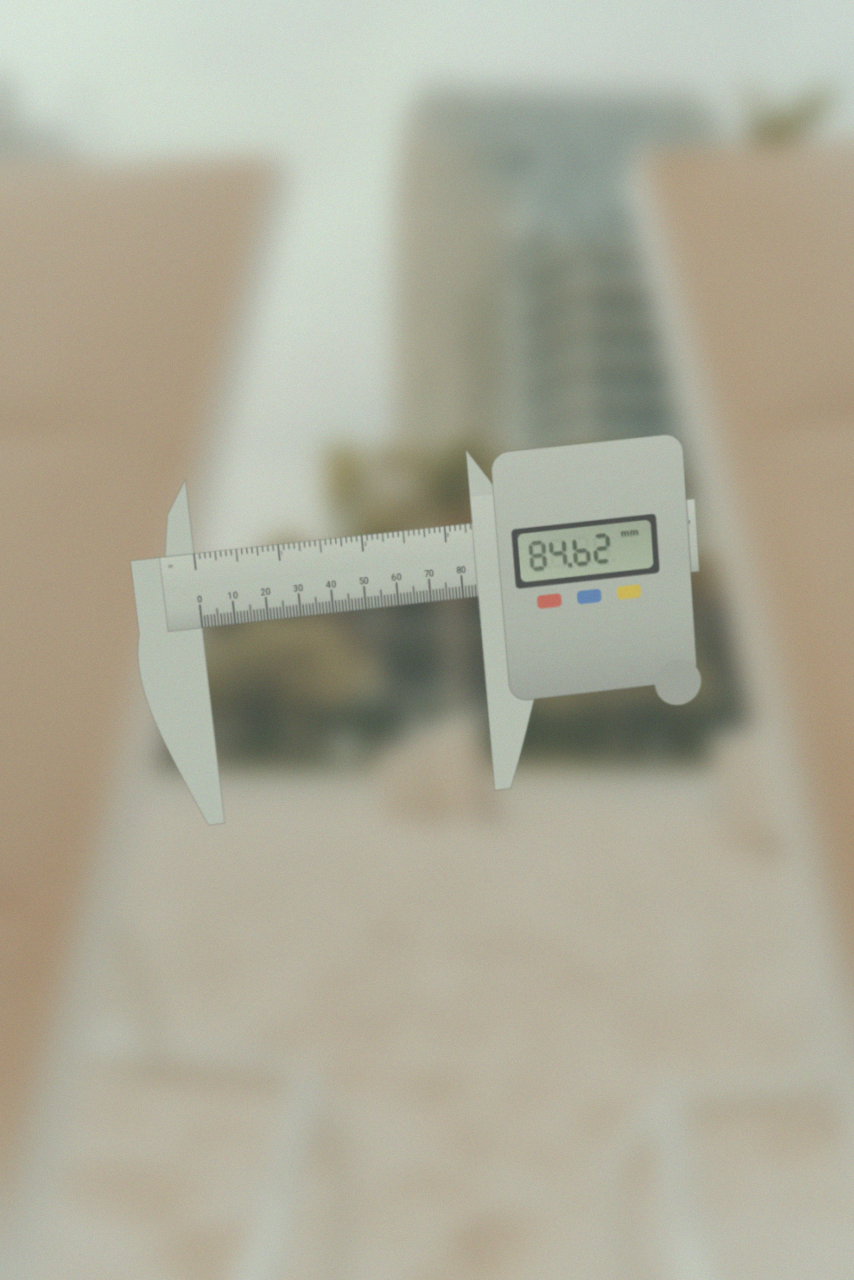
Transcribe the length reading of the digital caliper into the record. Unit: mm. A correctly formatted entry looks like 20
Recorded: 84.62
